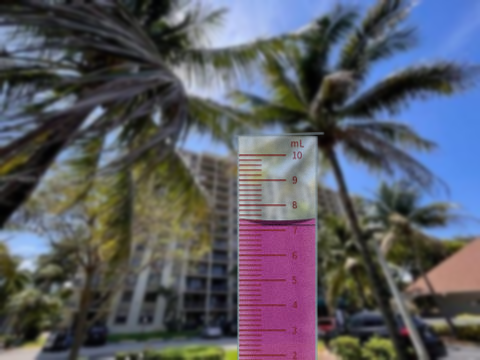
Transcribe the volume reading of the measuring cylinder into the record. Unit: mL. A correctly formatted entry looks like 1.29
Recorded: 7.2
